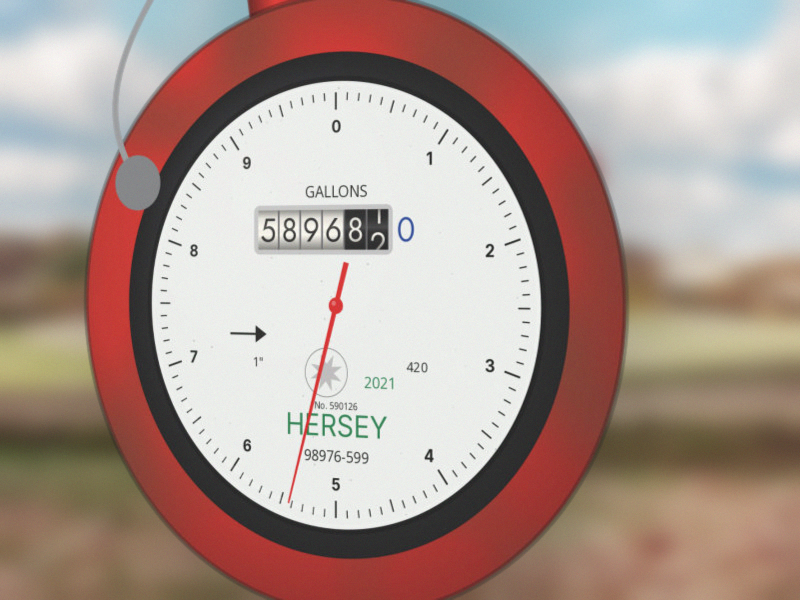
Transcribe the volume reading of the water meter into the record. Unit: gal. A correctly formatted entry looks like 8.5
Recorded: 5896815.4
